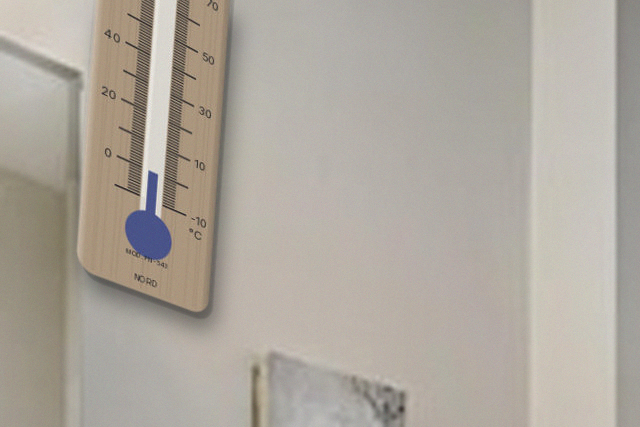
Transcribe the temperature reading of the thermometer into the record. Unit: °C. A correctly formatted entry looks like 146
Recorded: 0
